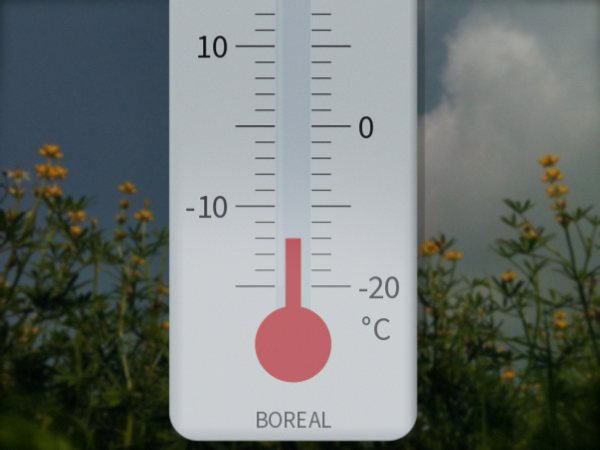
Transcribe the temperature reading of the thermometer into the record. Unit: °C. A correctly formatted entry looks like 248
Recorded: -14
